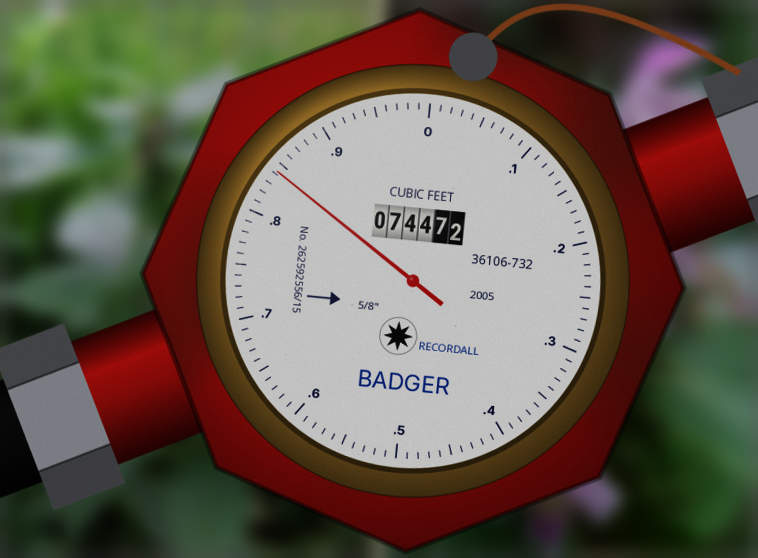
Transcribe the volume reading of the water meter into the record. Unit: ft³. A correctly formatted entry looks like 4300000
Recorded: 74471.84
